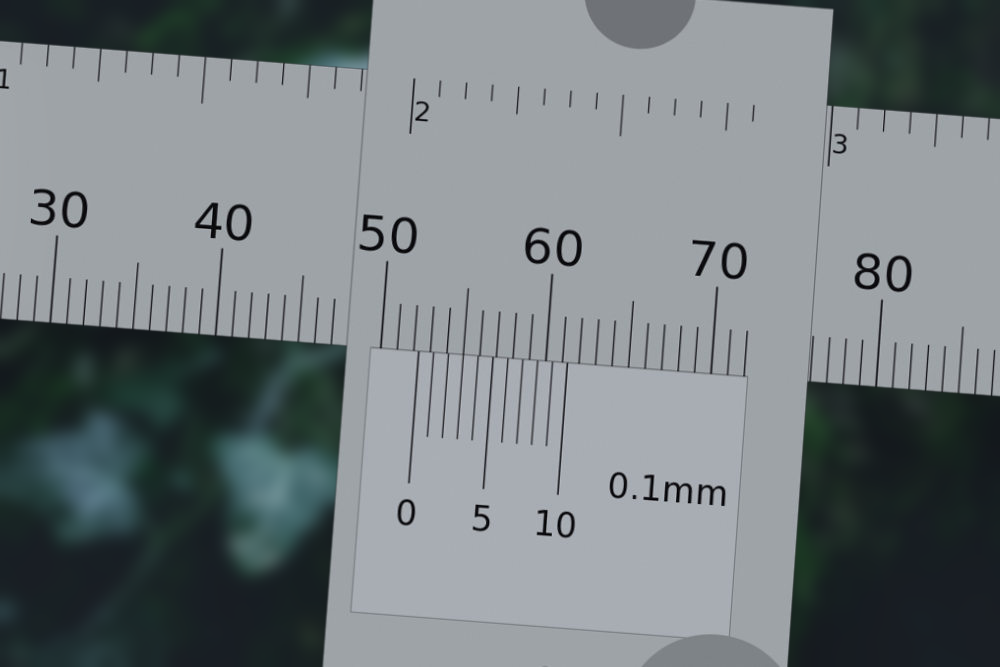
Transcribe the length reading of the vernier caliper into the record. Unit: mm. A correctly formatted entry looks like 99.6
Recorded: 52.3
